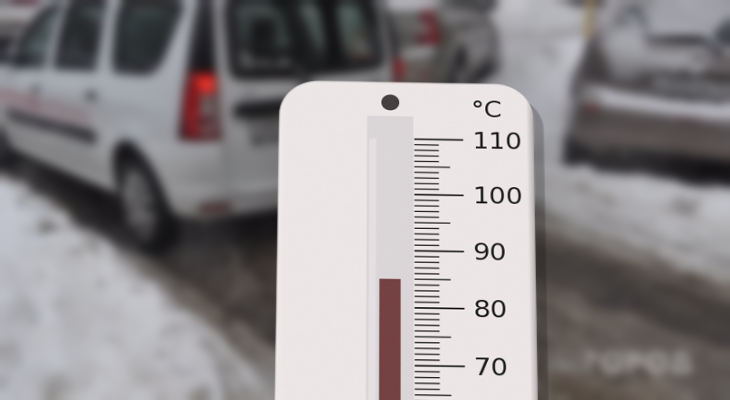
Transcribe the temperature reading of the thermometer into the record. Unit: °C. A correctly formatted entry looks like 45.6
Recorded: 85
